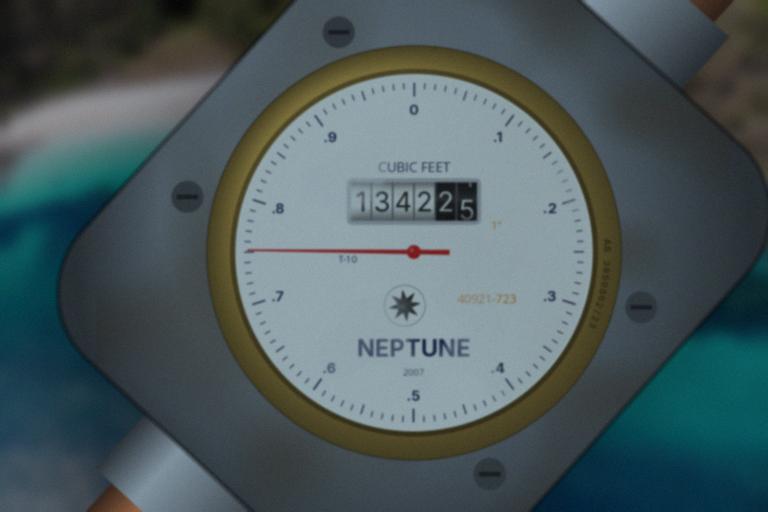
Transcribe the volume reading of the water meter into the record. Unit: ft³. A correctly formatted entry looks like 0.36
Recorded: 134224.75
